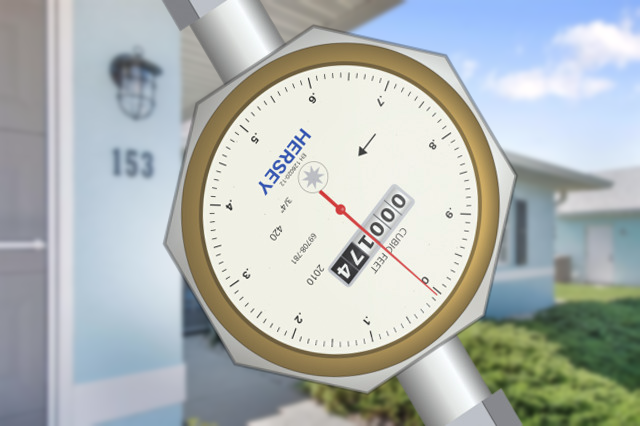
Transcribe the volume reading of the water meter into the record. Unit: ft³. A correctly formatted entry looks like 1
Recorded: 174.00
